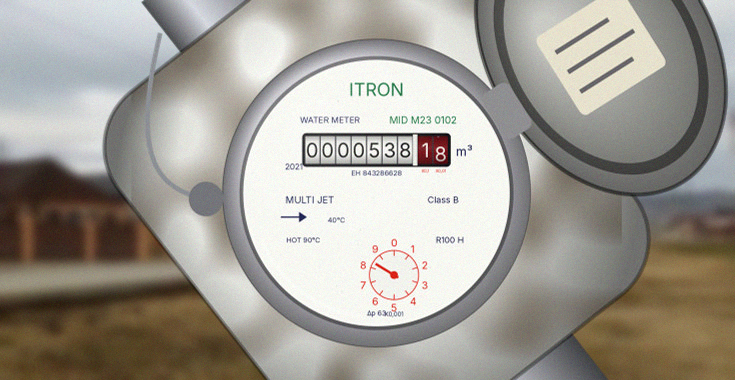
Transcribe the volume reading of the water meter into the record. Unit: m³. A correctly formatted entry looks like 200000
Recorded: 538.178
